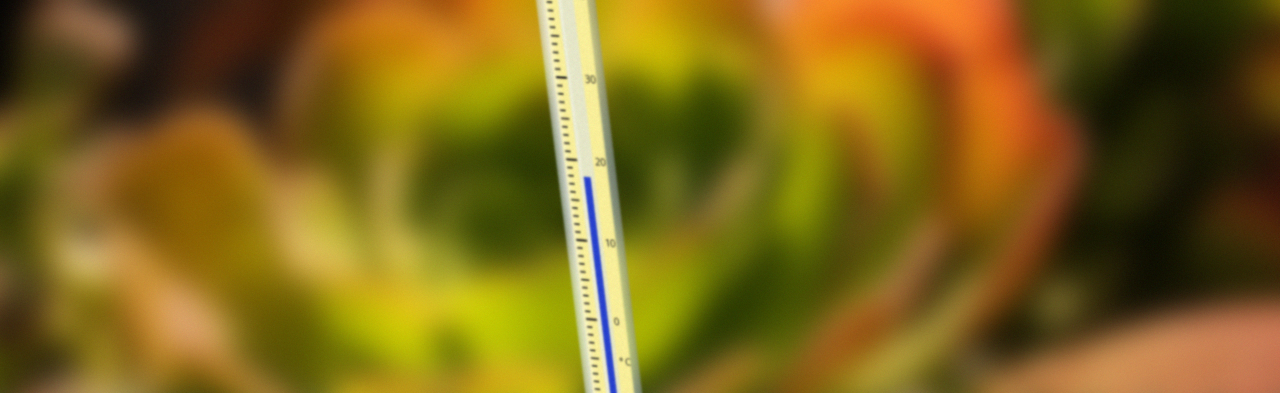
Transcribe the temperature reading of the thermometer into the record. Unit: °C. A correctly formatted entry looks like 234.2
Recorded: 18
